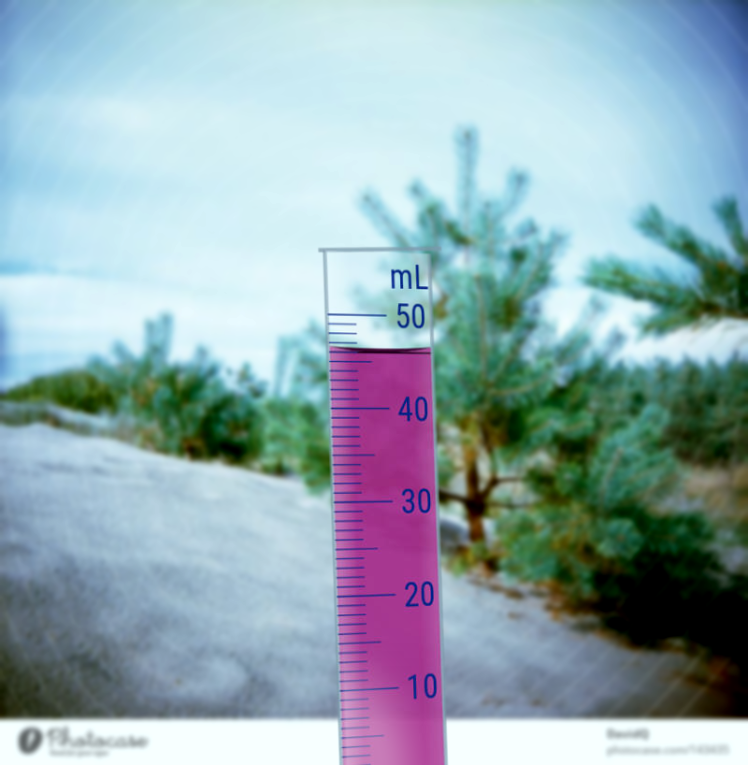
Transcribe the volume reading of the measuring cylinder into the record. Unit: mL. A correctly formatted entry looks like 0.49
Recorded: 46
